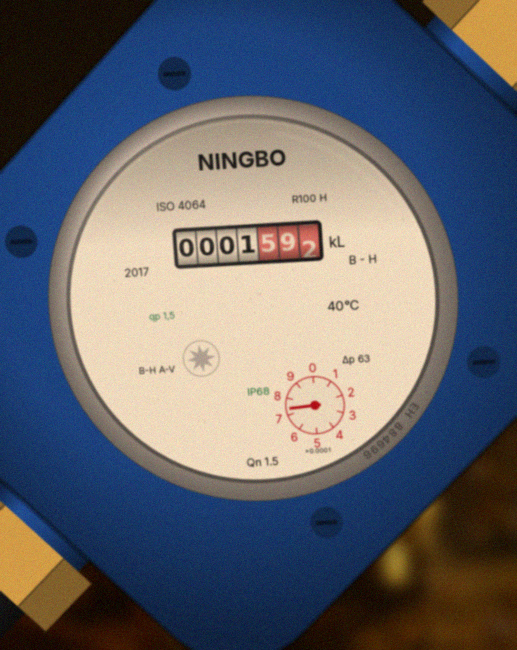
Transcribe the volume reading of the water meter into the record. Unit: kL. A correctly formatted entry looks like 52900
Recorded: 1.5917
